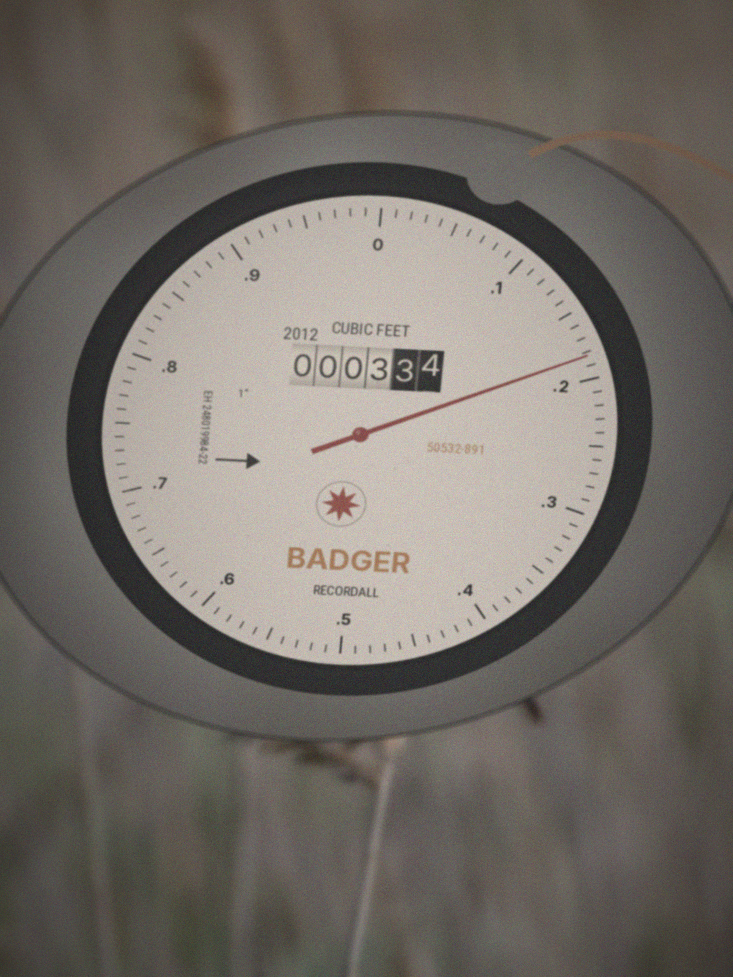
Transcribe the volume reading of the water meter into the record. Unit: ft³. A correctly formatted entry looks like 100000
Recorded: 334.18
